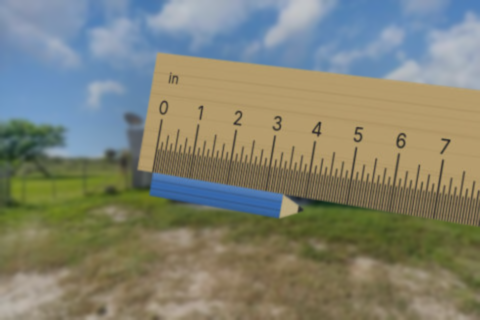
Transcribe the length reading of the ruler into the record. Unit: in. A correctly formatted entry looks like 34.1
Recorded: 4
